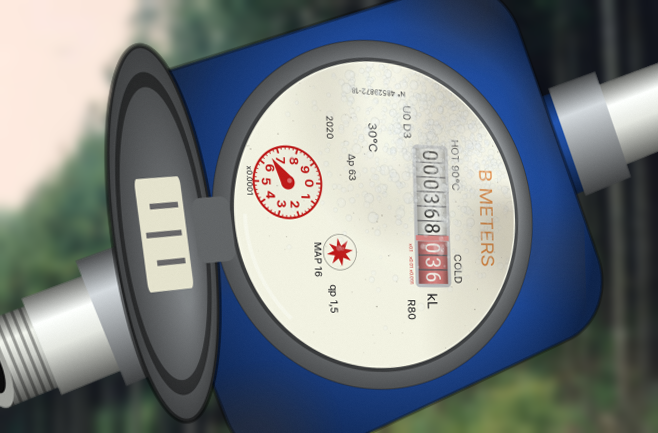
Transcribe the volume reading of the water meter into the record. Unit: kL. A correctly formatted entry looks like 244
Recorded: 368.0366
